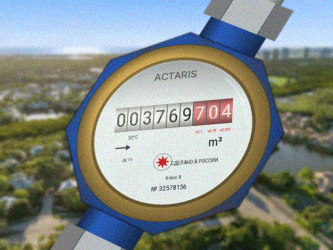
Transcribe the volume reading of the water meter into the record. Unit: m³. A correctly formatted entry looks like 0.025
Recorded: 3769.704
